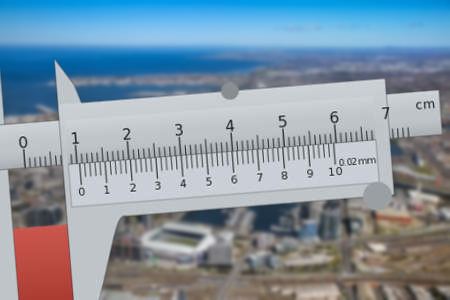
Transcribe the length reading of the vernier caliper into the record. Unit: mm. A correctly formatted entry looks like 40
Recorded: 10.5
